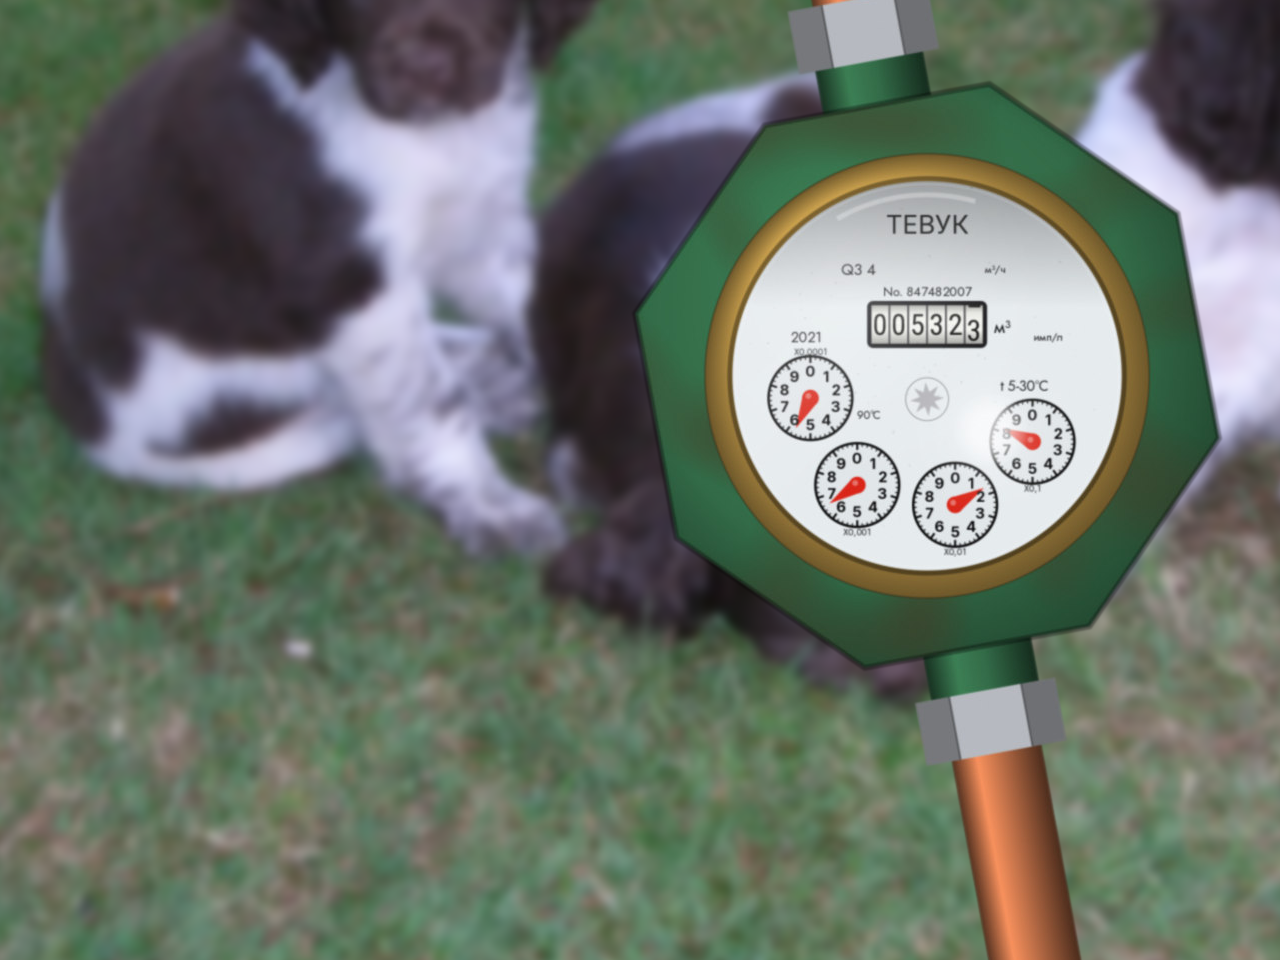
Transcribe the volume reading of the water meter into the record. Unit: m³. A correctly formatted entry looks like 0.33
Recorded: 5322.8165
